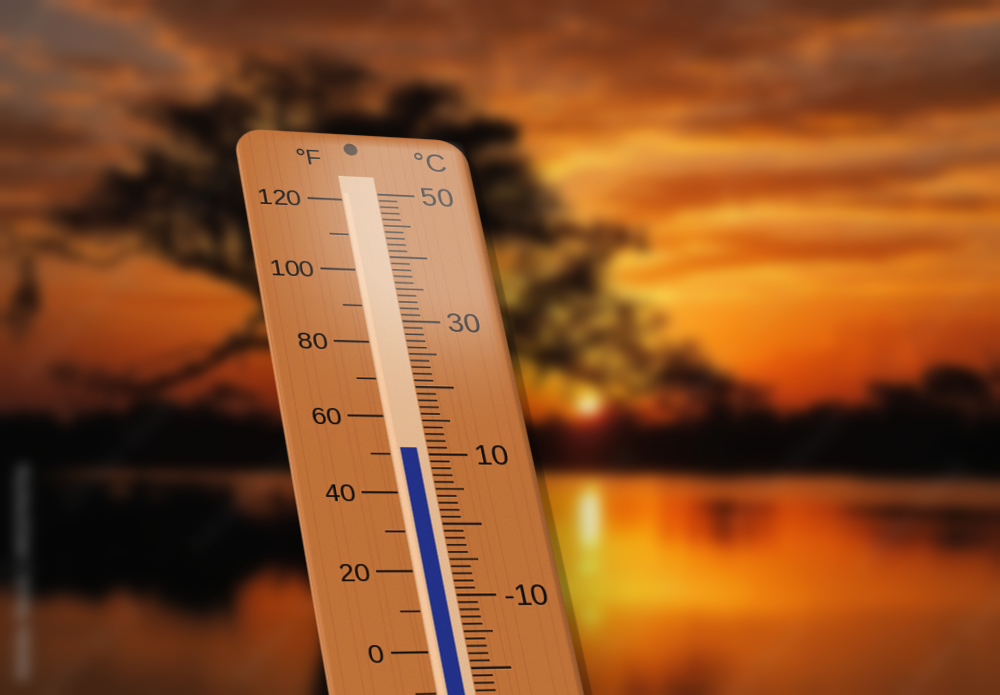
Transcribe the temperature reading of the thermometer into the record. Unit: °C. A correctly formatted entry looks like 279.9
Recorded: 11
